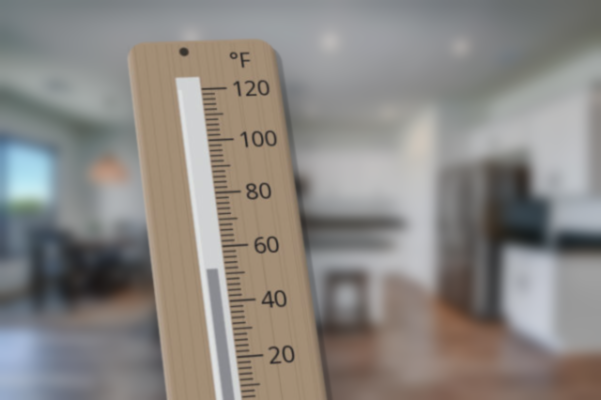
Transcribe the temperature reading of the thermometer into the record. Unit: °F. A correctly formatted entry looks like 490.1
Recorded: 52
